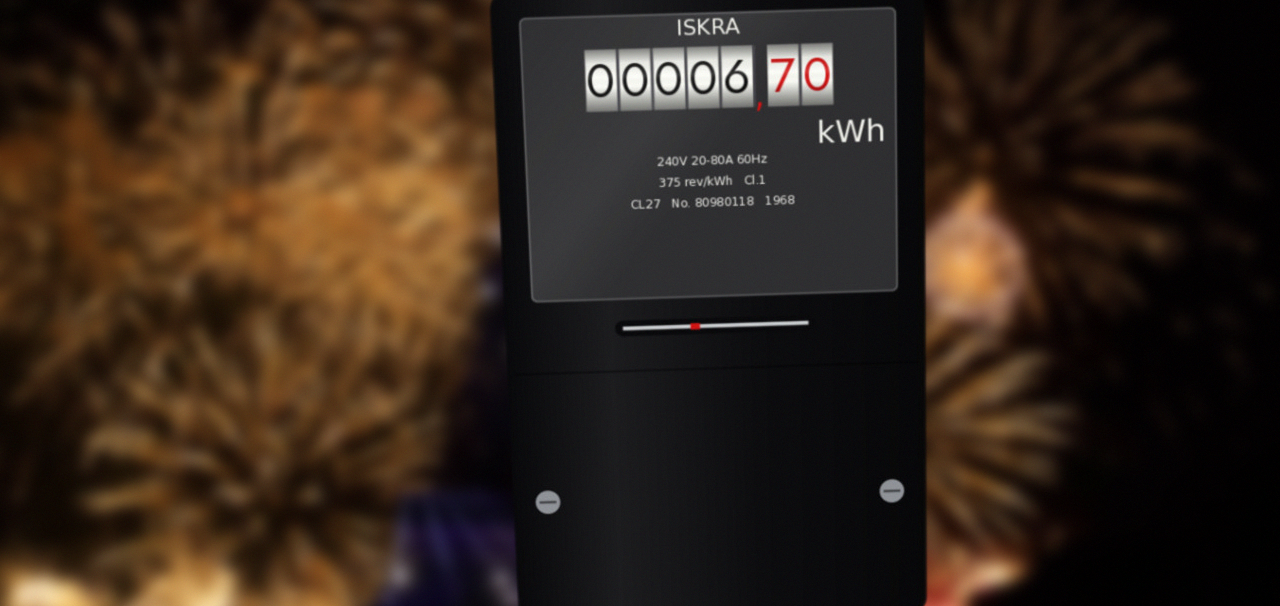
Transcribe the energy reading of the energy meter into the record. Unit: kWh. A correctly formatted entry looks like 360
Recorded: 6.70
